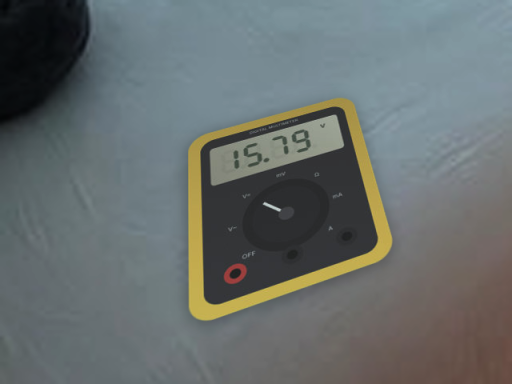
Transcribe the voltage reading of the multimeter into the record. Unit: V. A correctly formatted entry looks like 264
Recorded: 15.79
